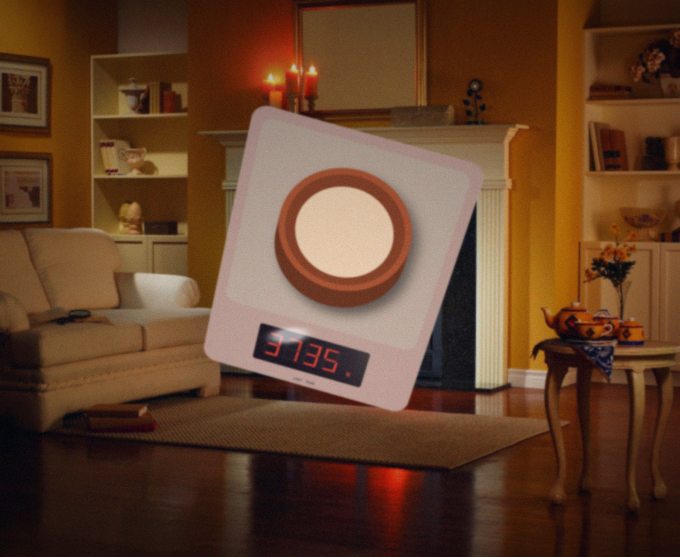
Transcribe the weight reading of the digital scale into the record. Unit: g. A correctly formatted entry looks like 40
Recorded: 3735
